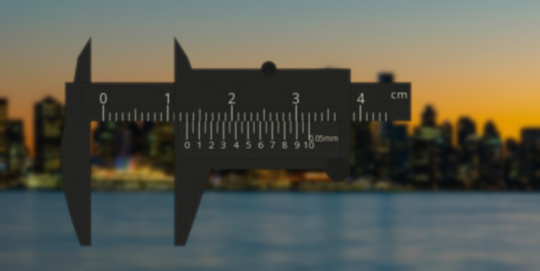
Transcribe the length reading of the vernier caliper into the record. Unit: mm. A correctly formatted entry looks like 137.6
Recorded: 13.0
